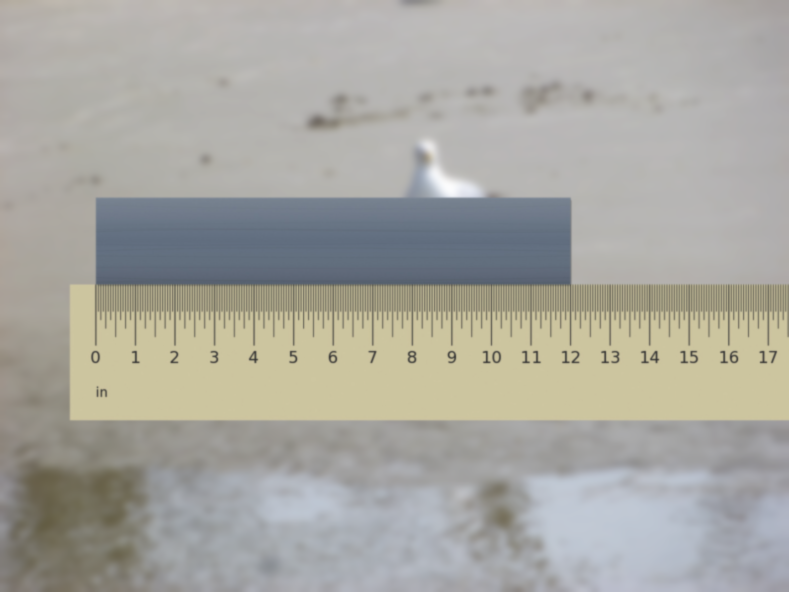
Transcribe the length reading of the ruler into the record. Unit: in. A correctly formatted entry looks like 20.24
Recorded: 12
